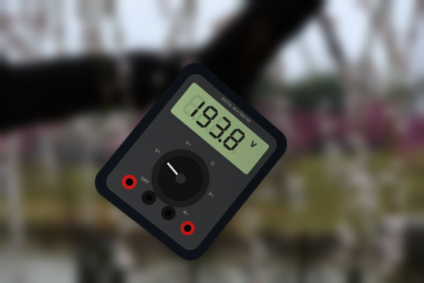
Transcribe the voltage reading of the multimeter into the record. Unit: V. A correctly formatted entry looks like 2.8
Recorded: 193.8
